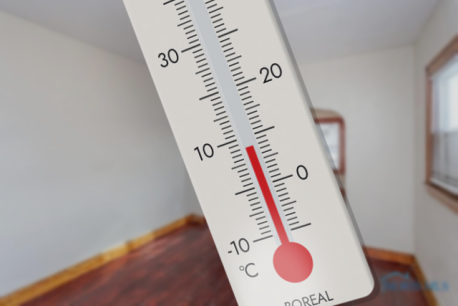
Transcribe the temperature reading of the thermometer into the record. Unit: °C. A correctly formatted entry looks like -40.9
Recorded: 8
